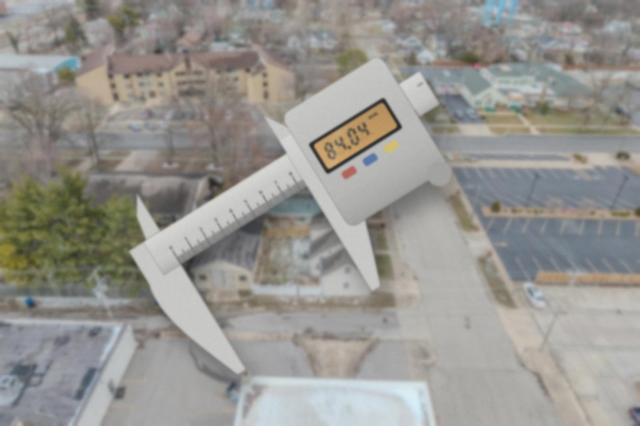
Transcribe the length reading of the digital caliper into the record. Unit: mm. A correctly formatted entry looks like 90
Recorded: 84.04
